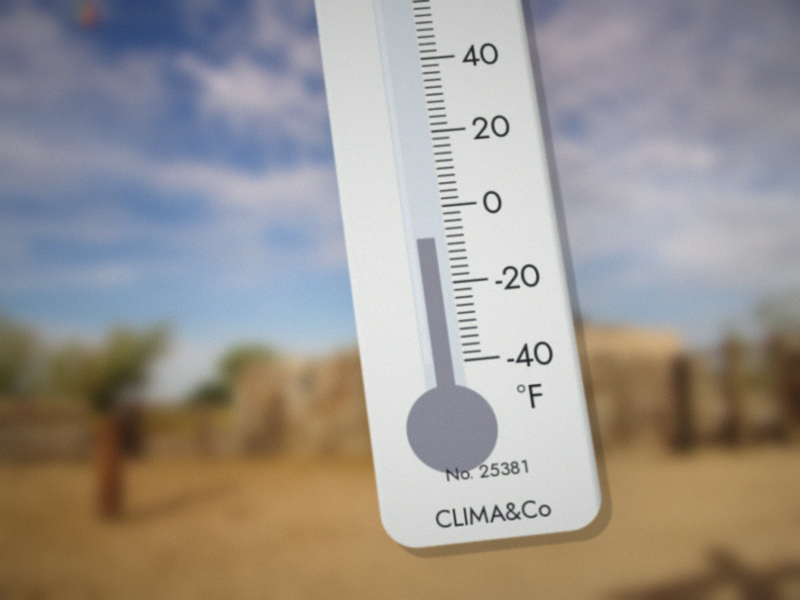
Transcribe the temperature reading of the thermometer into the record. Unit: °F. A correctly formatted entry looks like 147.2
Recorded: -8
